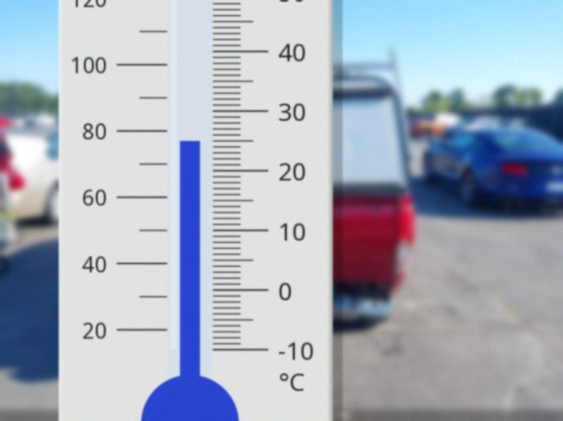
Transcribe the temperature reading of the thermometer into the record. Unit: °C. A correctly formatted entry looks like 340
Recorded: 25
